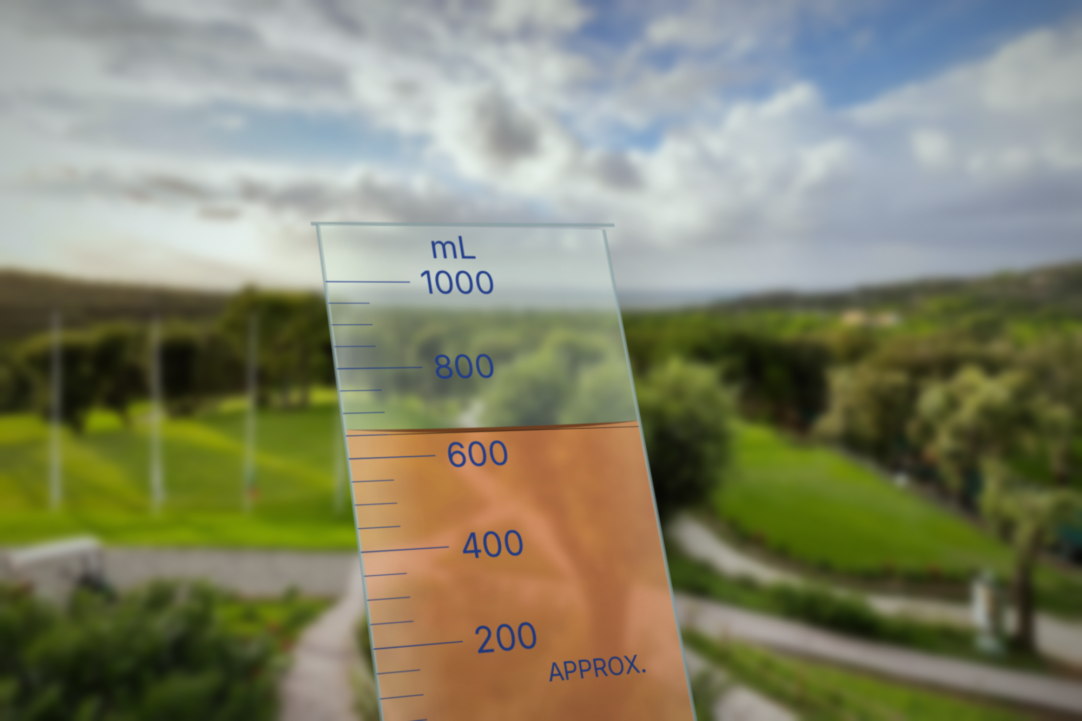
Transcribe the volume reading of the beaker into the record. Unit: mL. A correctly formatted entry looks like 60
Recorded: 650
